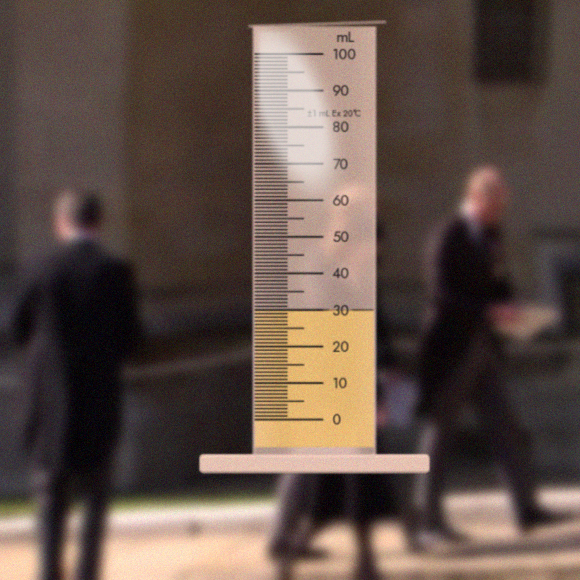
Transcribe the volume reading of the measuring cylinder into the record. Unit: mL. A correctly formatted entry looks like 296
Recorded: 30
